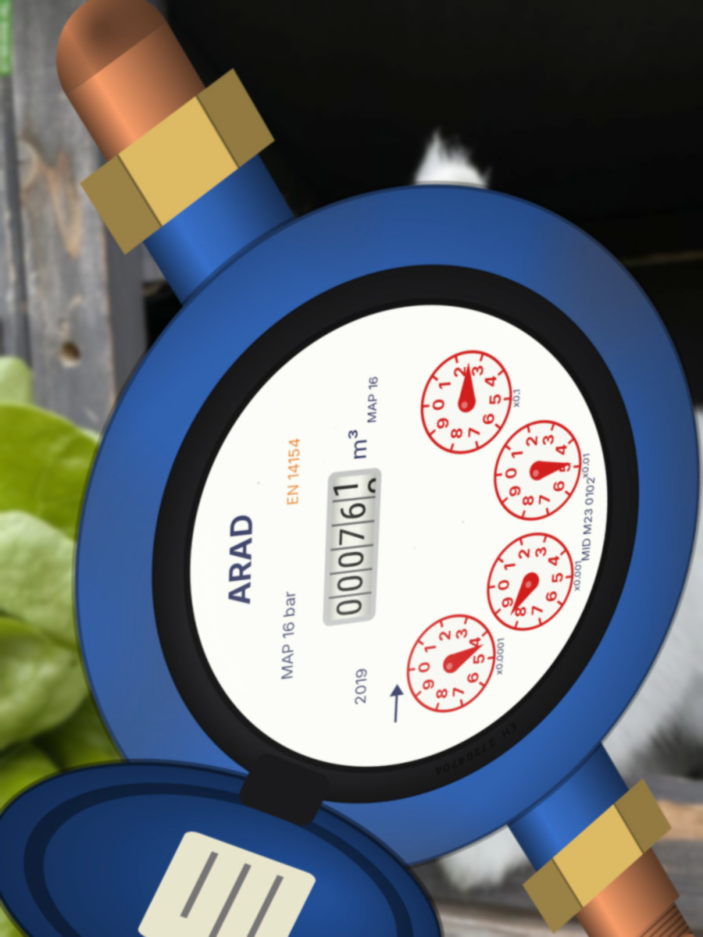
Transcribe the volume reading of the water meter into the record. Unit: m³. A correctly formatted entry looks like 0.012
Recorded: 761.2484
